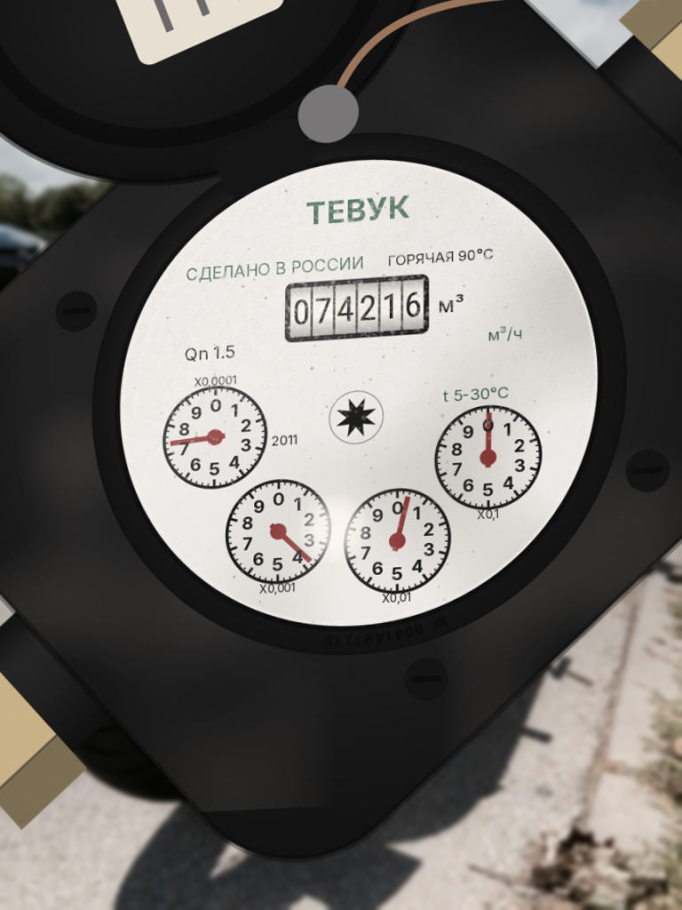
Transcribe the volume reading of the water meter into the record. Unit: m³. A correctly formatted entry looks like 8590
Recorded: 74216.0037
